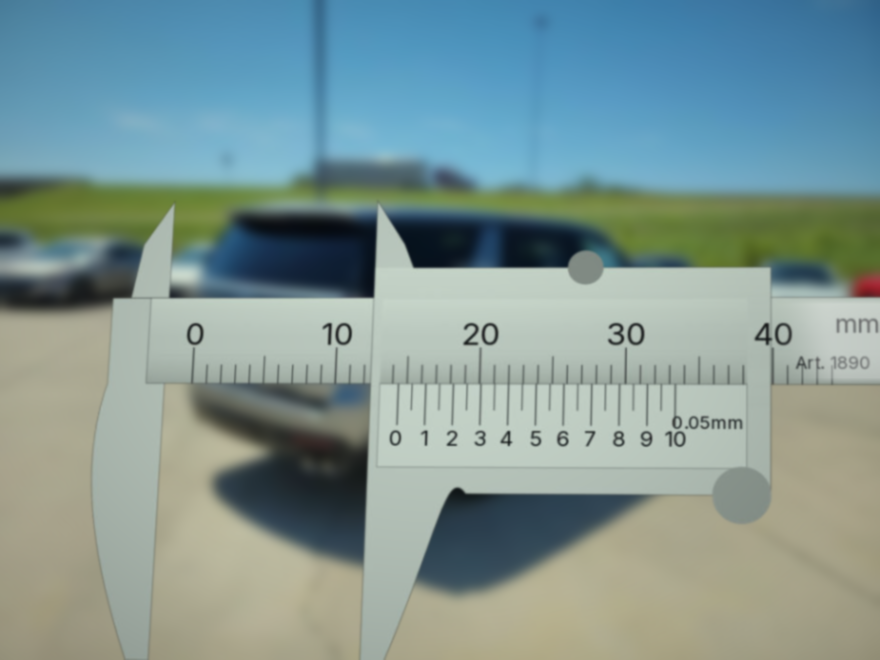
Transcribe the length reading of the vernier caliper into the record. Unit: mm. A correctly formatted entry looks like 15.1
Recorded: 14.4
